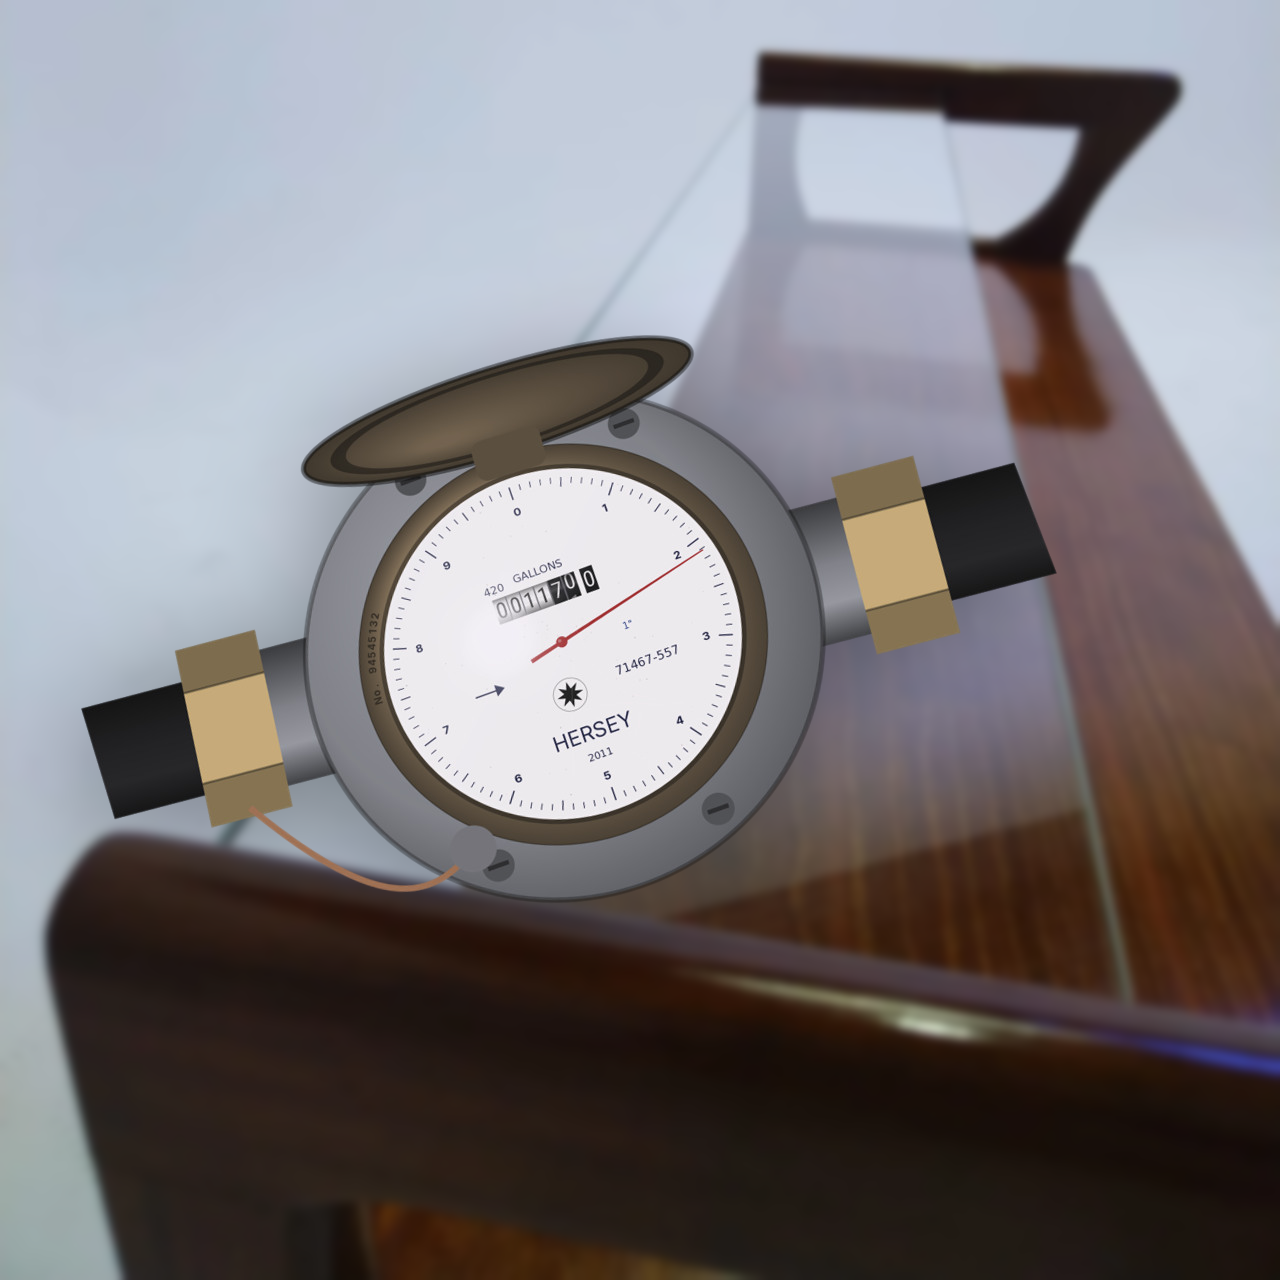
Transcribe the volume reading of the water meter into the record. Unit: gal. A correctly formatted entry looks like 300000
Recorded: 11702.1
